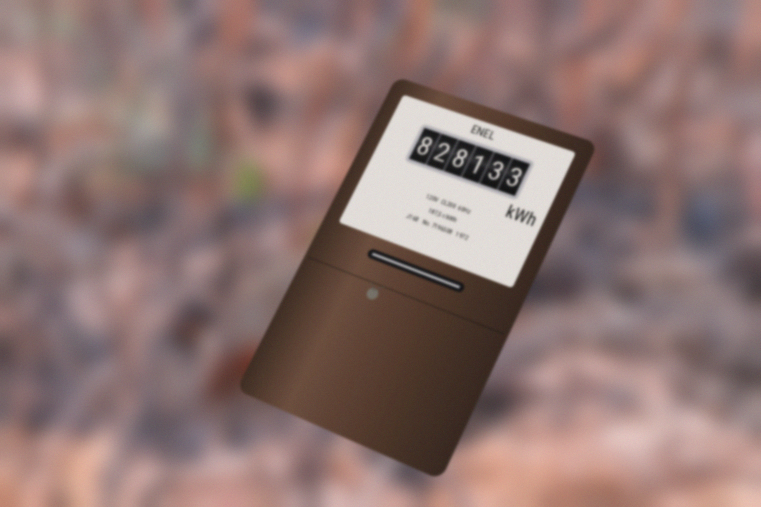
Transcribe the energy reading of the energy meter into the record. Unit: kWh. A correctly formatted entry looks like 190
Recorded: 828133
